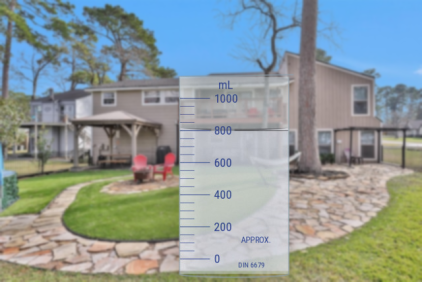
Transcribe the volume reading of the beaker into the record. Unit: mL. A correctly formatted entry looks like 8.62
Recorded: 800
